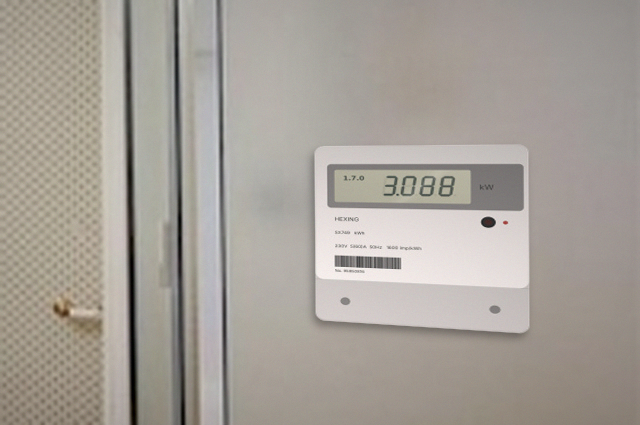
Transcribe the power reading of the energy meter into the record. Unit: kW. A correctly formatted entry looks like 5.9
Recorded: 3.088
